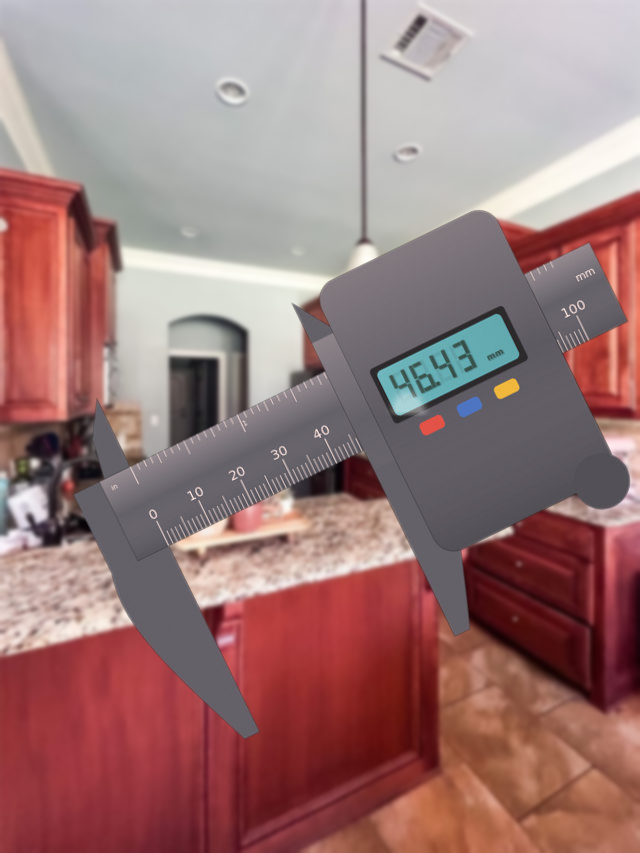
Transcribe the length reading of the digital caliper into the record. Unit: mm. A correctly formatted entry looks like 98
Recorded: 46.43
